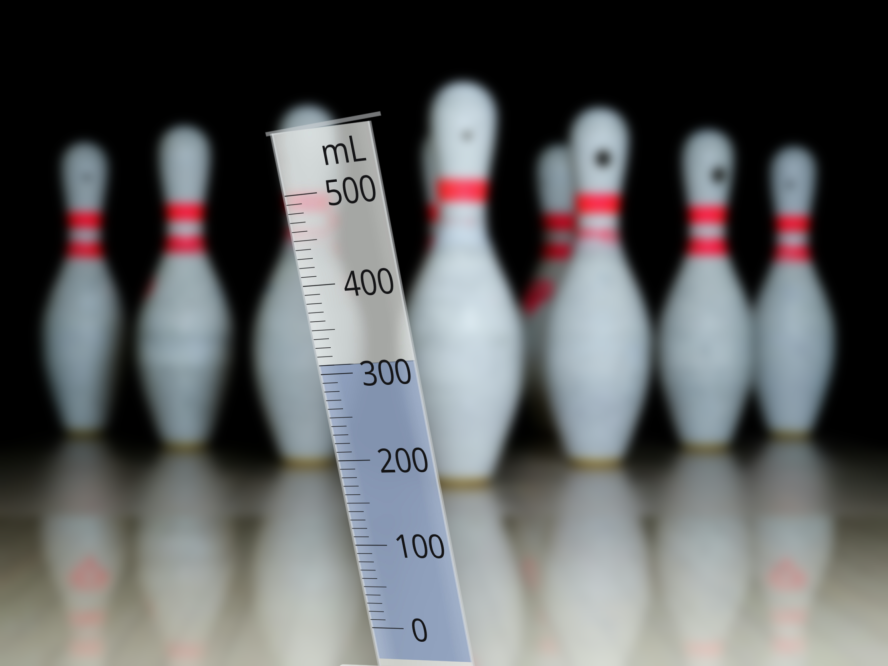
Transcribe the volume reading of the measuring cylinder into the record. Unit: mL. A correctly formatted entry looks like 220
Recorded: 310
